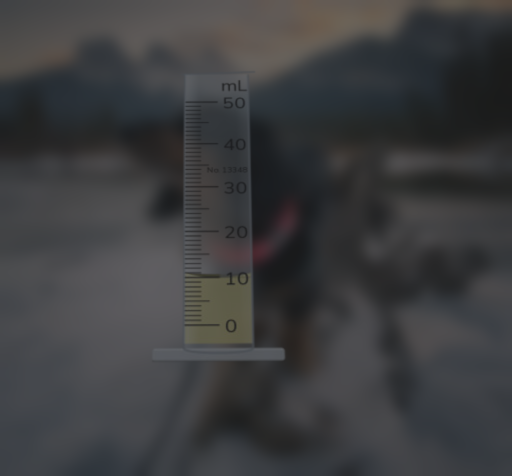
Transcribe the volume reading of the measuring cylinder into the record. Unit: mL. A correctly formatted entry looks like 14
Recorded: 10
